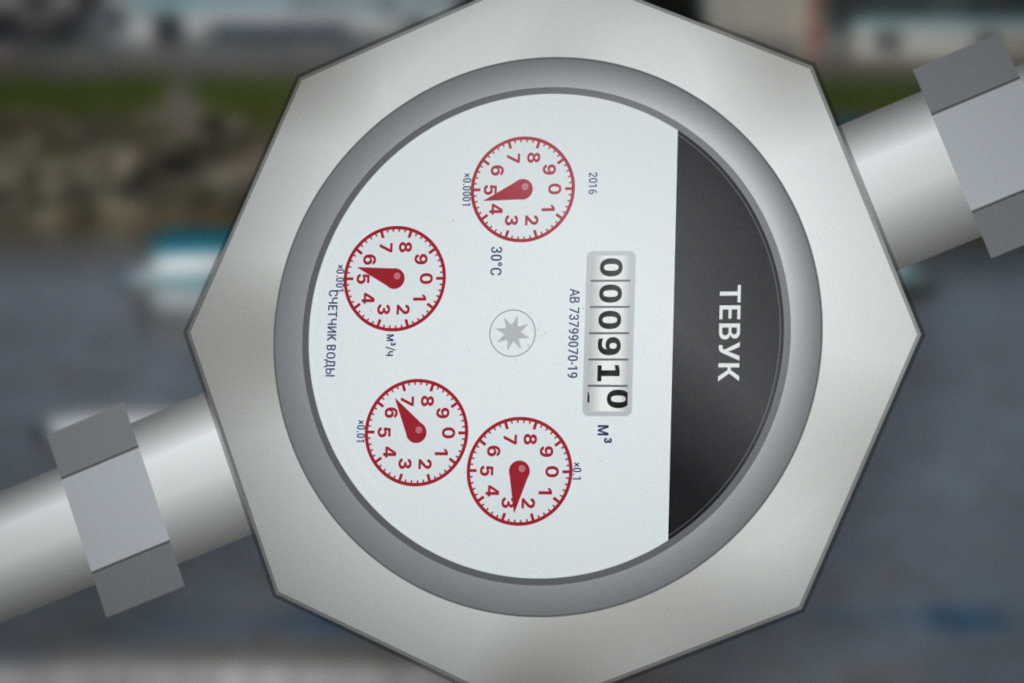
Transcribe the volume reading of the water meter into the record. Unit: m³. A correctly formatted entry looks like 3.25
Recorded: 910.2654
